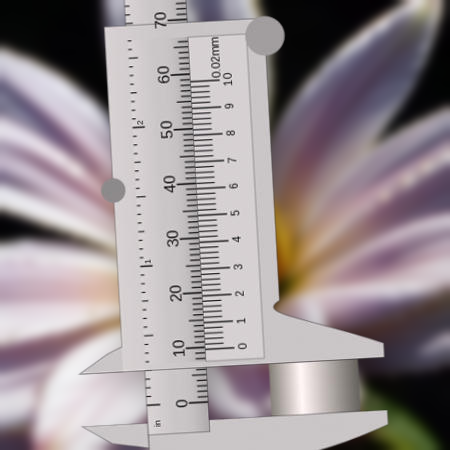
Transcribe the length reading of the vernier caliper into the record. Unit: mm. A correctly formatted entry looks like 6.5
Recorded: 9.6
